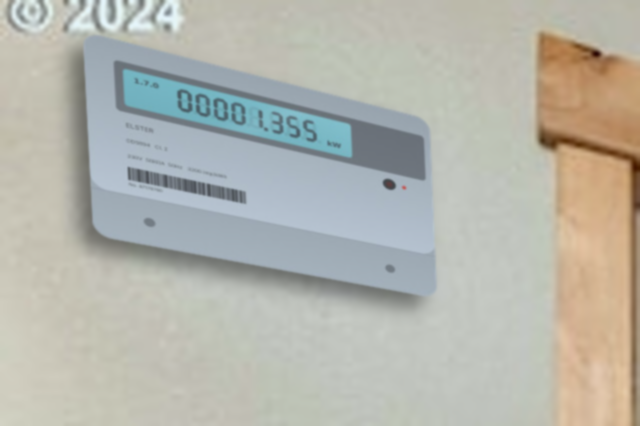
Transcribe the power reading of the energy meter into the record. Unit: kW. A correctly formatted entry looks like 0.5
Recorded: 1.355
